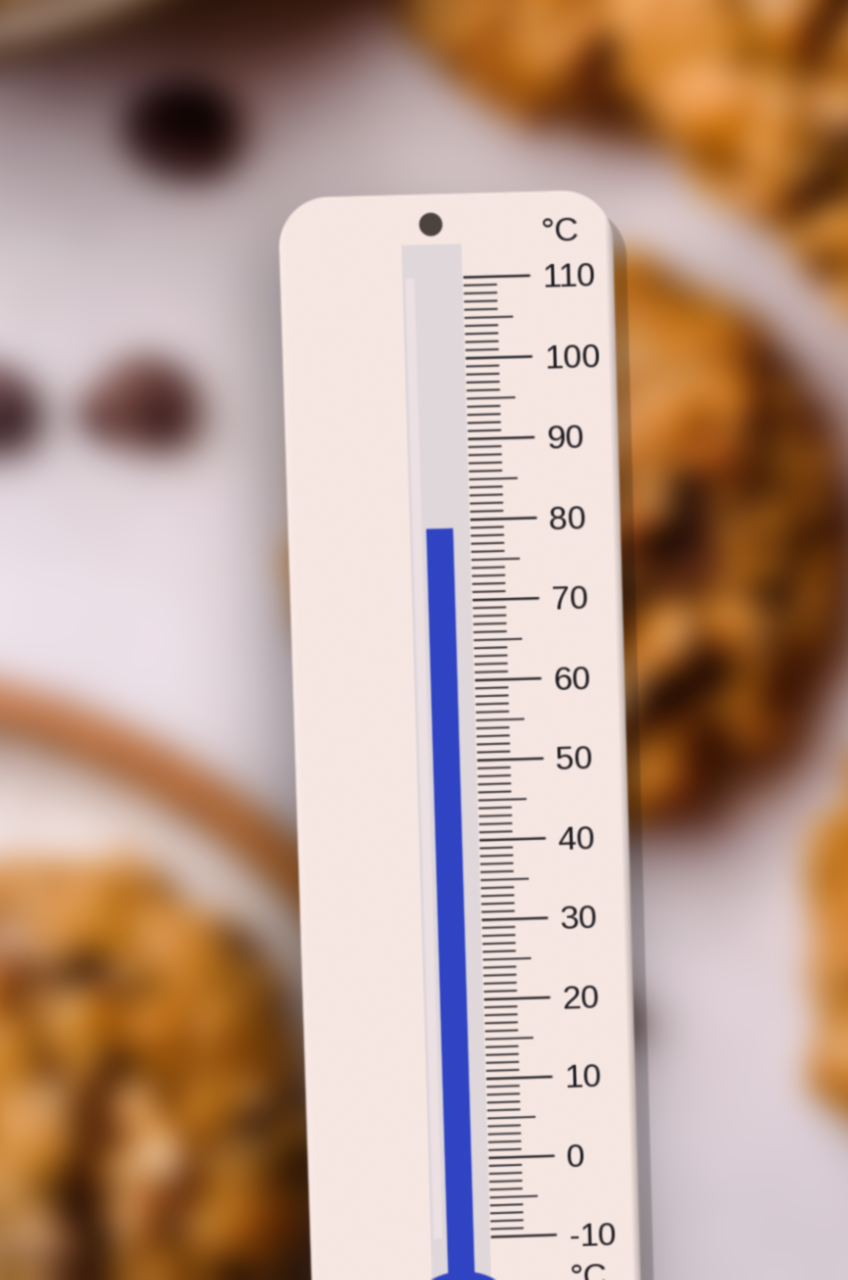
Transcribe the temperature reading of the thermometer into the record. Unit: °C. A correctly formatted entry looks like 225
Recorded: 79
